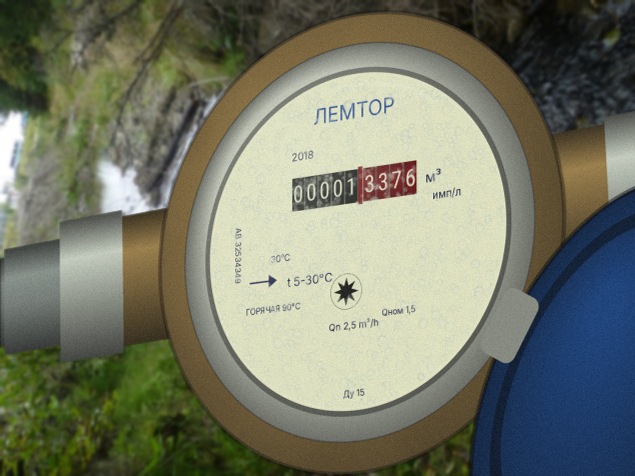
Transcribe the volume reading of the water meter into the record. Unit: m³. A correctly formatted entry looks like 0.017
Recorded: 1.3376
